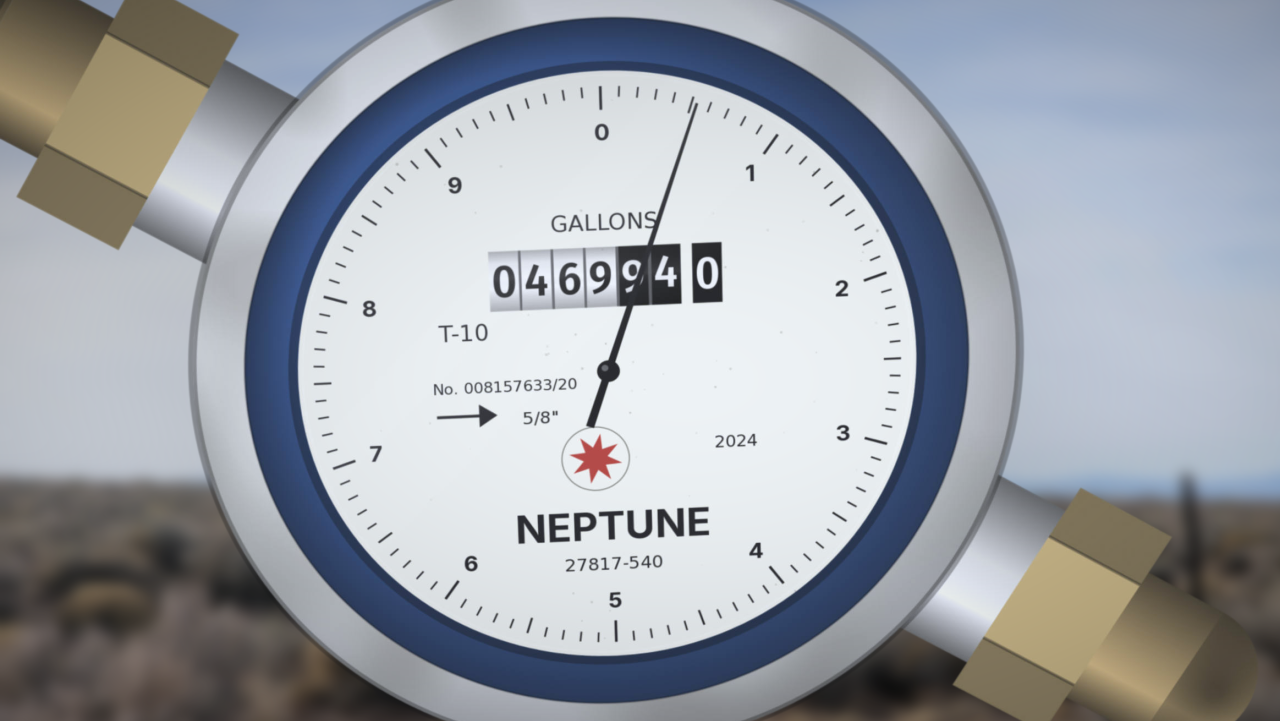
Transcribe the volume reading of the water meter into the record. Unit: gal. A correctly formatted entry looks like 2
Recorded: 469940.5
